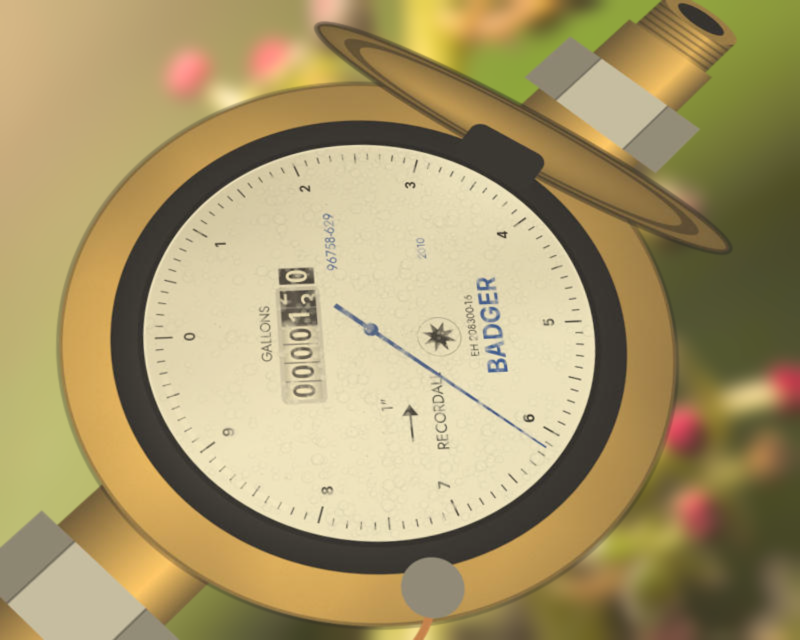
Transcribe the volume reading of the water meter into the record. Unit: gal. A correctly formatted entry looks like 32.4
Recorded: 126.1
